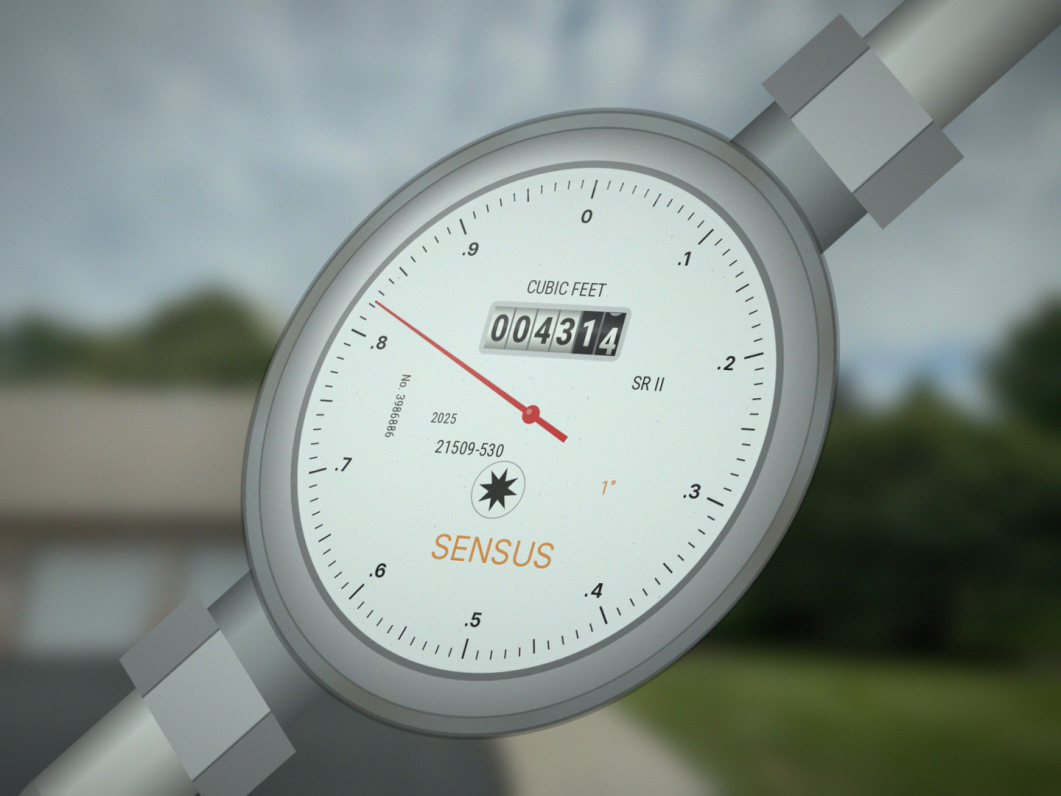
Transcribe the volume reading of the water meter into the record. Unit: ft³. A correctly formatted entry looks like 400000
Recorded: 4313.82
